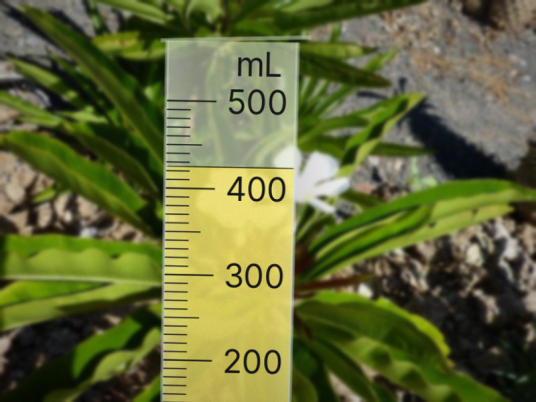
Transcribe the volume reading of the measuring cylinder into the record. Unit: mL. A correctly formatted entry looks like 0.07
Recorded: 425
